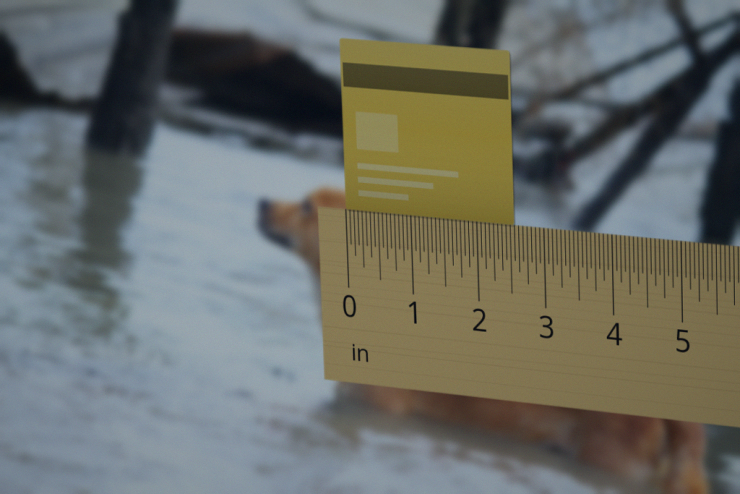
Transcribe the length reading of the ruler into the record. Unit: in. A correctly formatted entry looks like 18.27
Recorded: 2.5625
